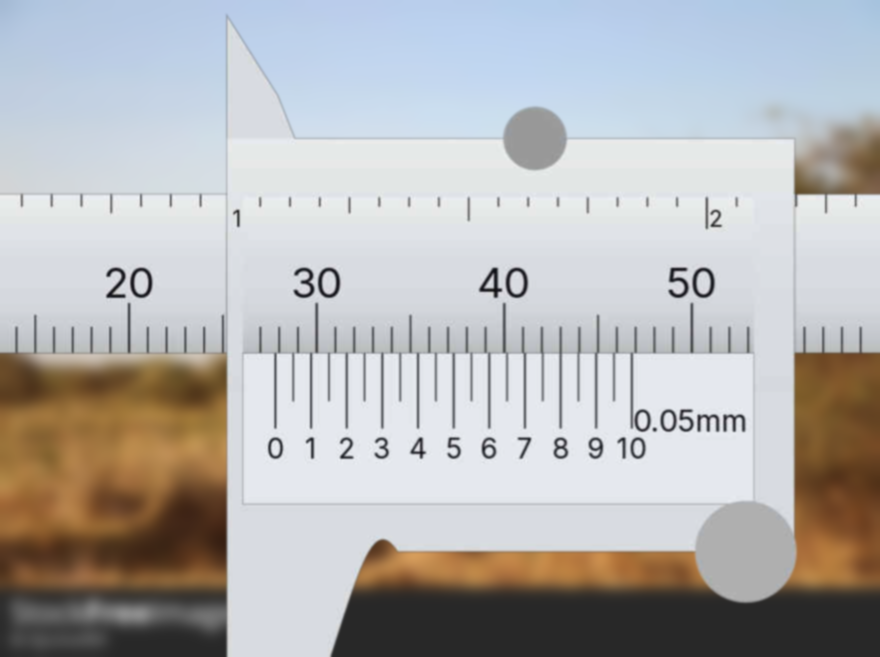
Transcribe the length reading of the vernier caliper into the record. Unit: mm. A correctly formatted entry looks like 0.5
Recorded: 27.8
